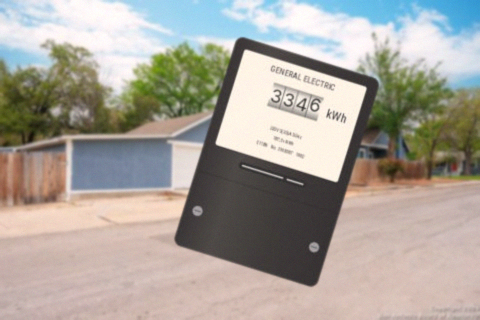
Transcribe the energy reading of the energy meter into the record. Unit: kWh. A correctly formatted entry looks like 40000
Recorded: 3346
